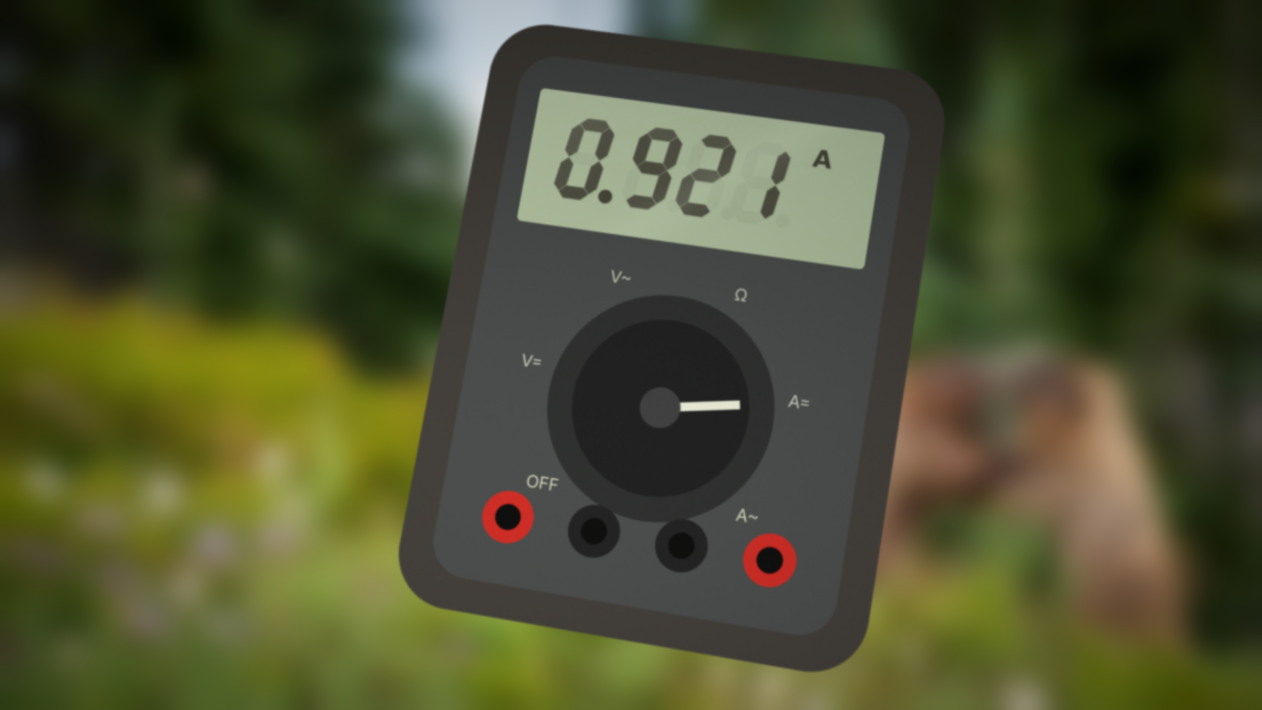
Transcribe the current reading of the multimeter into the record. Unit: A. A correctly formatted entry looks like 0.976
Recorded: 0.921
